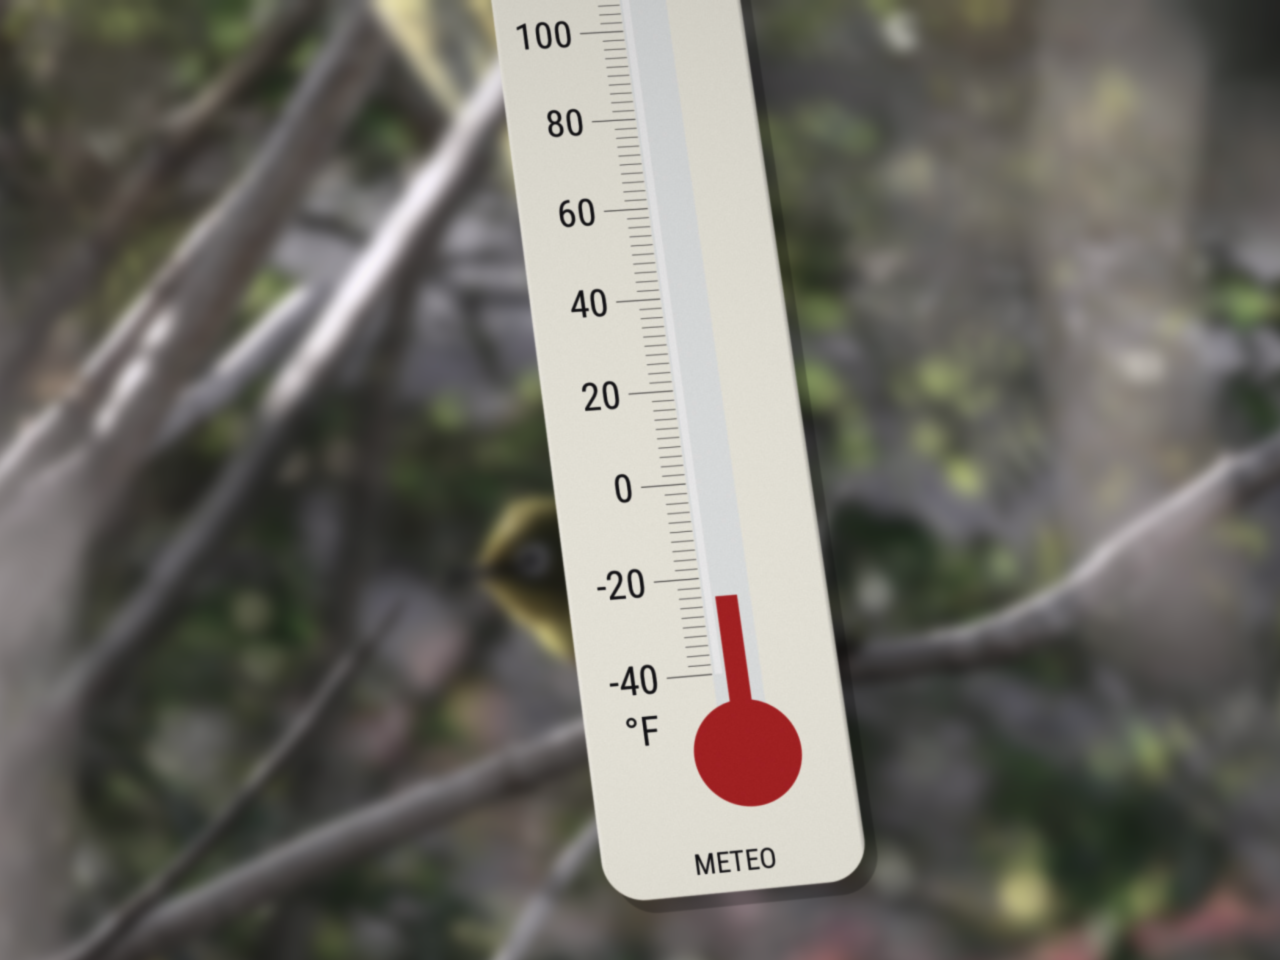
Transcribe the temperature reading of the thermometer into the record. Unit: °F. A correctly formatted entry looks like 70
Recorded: -24
